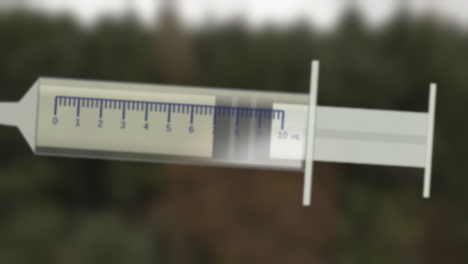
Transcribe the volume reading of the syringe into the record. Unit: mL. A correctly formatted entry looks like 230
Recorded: 7
